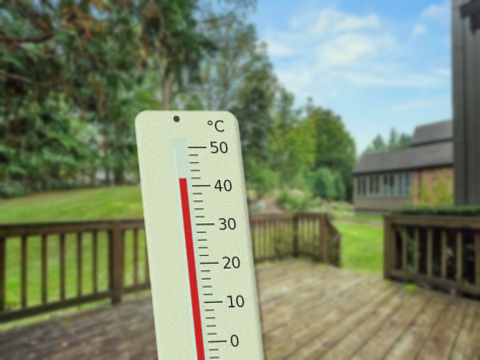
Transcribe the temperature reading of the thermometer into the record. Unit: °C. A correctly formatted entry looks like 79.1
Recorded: 42
